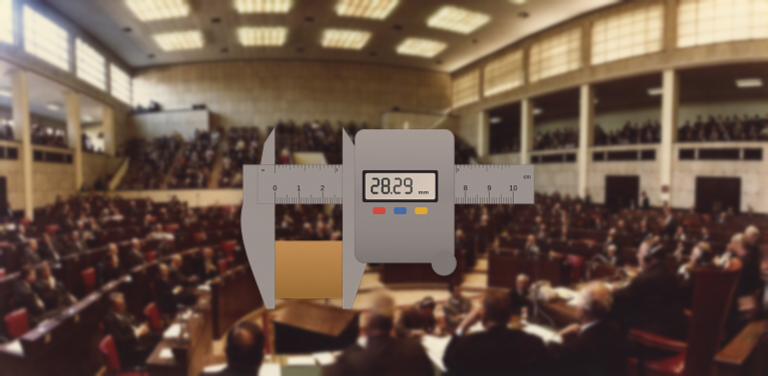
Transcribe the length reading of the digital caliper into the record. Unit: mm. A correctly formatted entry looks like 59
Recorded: 28.29
